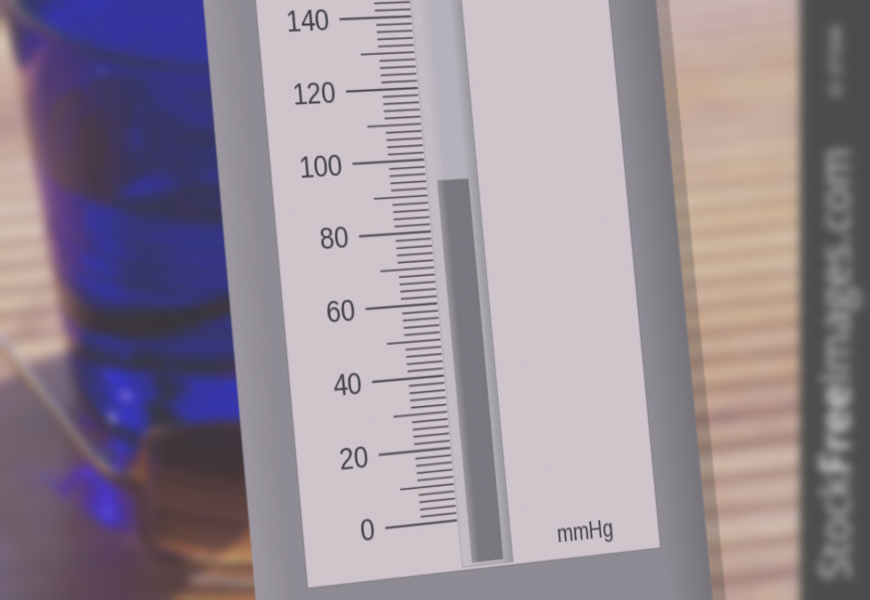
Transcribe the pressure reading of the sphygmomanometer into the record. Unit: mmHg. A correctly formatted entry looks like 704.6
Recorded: 94
